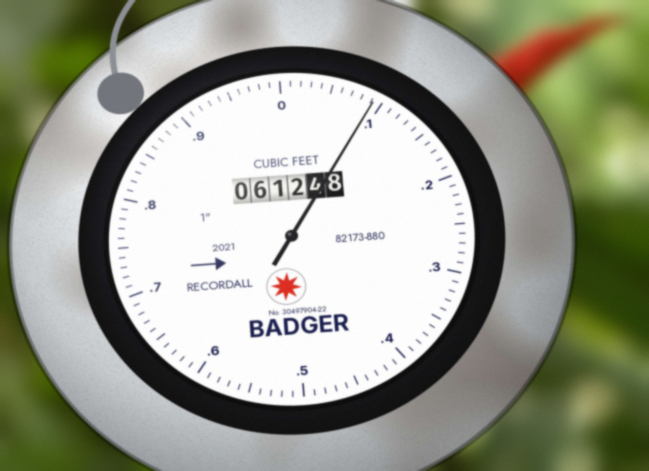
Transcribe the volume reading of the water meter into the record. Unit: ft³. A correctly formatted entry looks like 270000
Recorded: 61248.09
